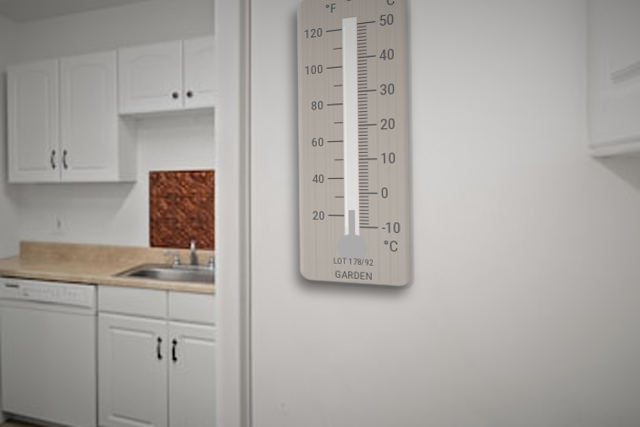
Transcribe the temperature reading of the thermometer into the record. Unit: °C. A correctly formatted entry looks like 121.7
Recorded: -5
